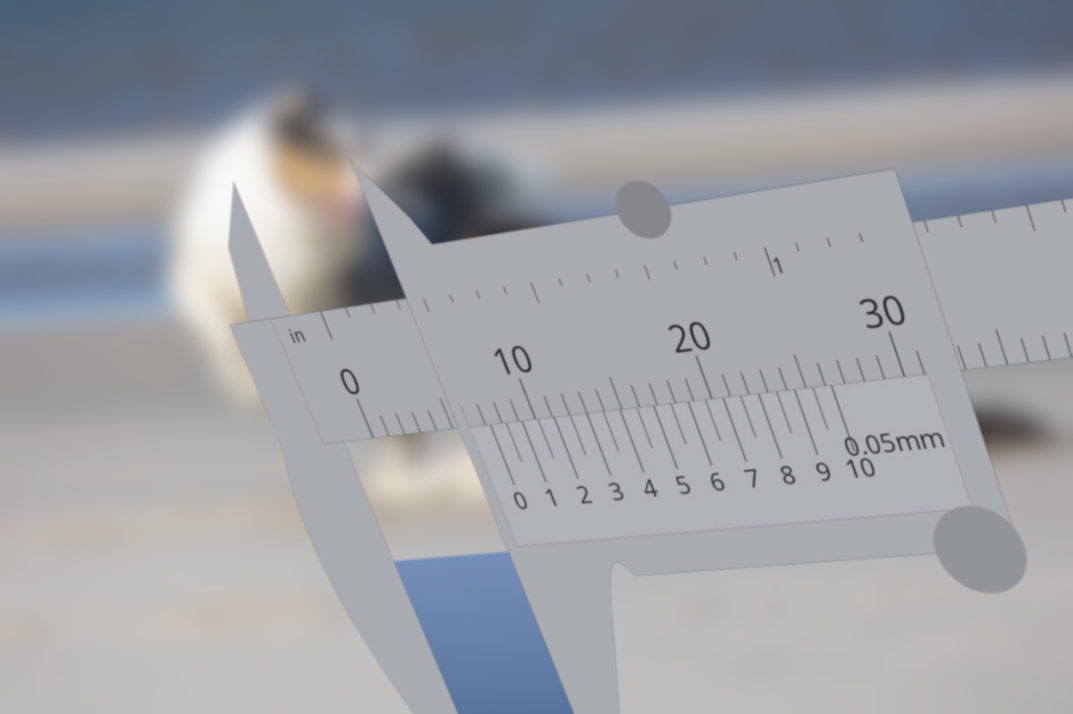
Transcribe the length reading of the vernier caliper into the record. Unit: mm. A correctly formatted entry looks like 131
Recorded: 7.3
